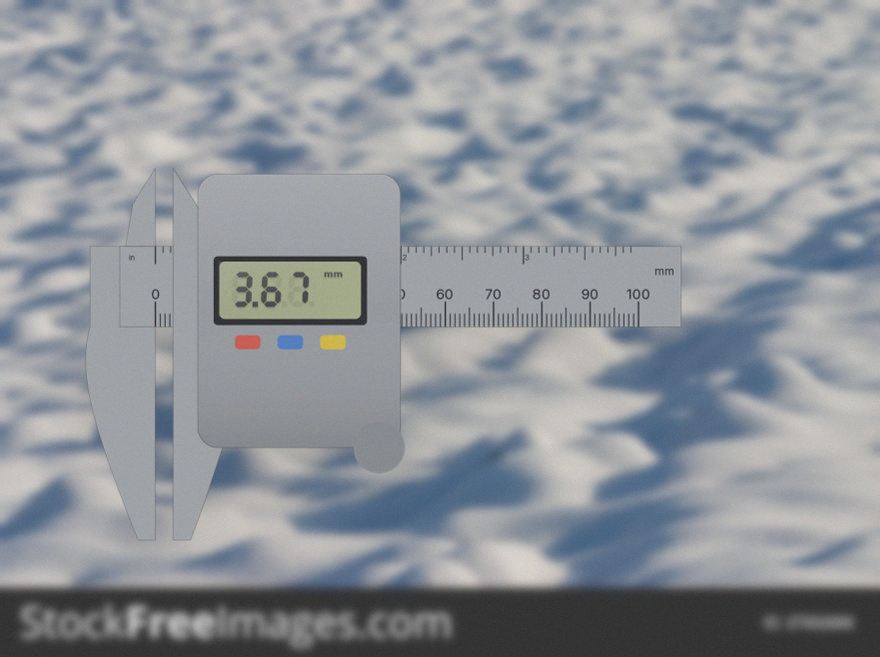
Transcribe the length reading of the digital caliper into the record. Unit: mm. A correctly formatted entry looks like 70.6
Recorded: 3.67
